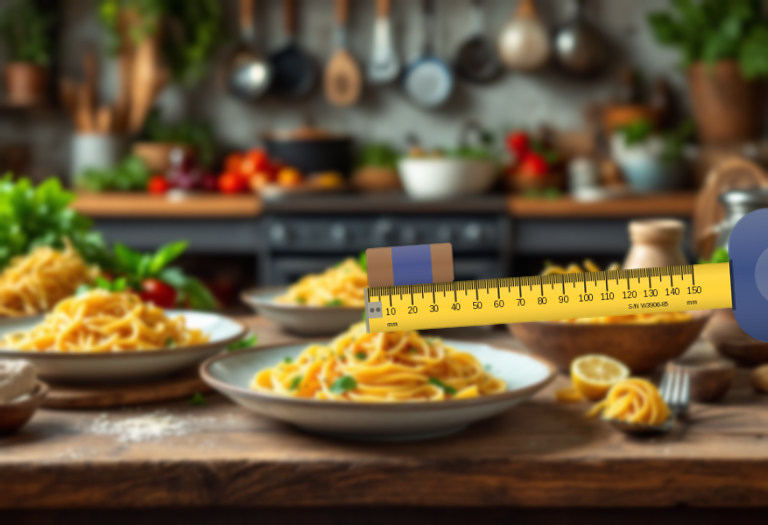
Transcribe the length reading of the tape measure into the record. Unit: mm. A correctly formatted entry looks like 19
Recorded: 40
